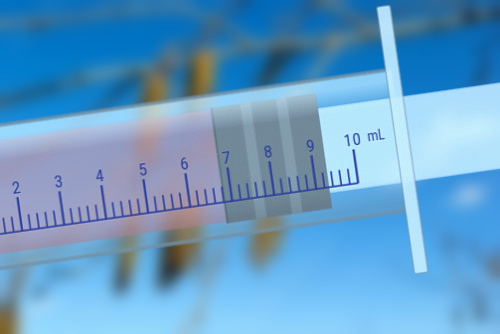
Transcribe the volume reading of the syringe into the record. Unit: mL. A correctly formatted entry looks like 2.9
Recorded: 6.8
